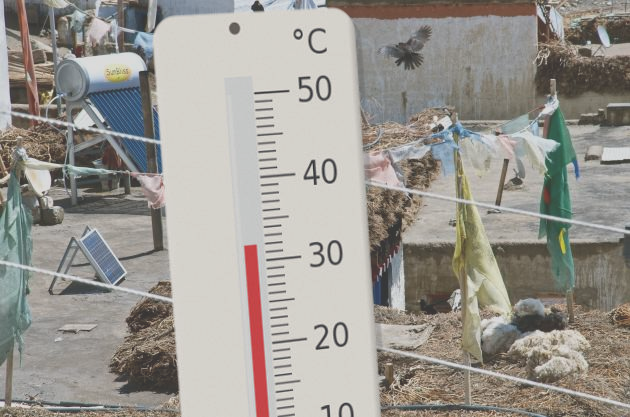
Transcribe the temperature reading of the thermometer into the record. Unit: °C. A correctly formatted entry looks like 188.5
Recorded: 32
